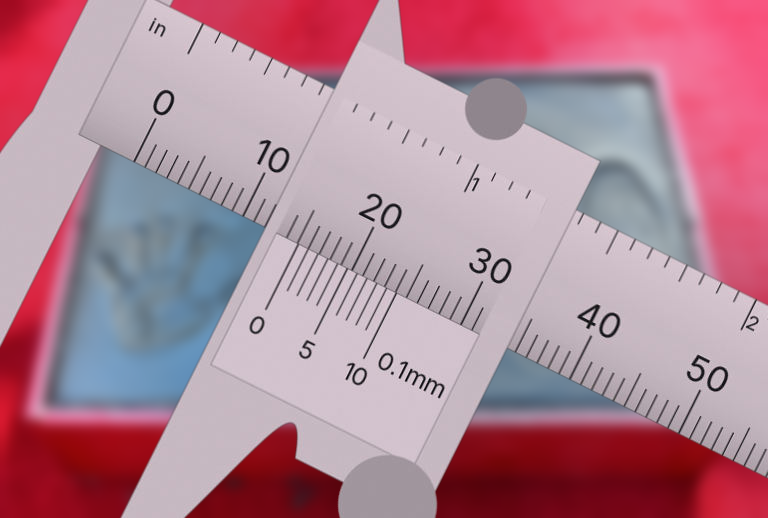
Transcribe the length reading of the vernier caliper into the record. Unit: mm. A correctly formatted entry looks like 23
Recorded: 15.1
